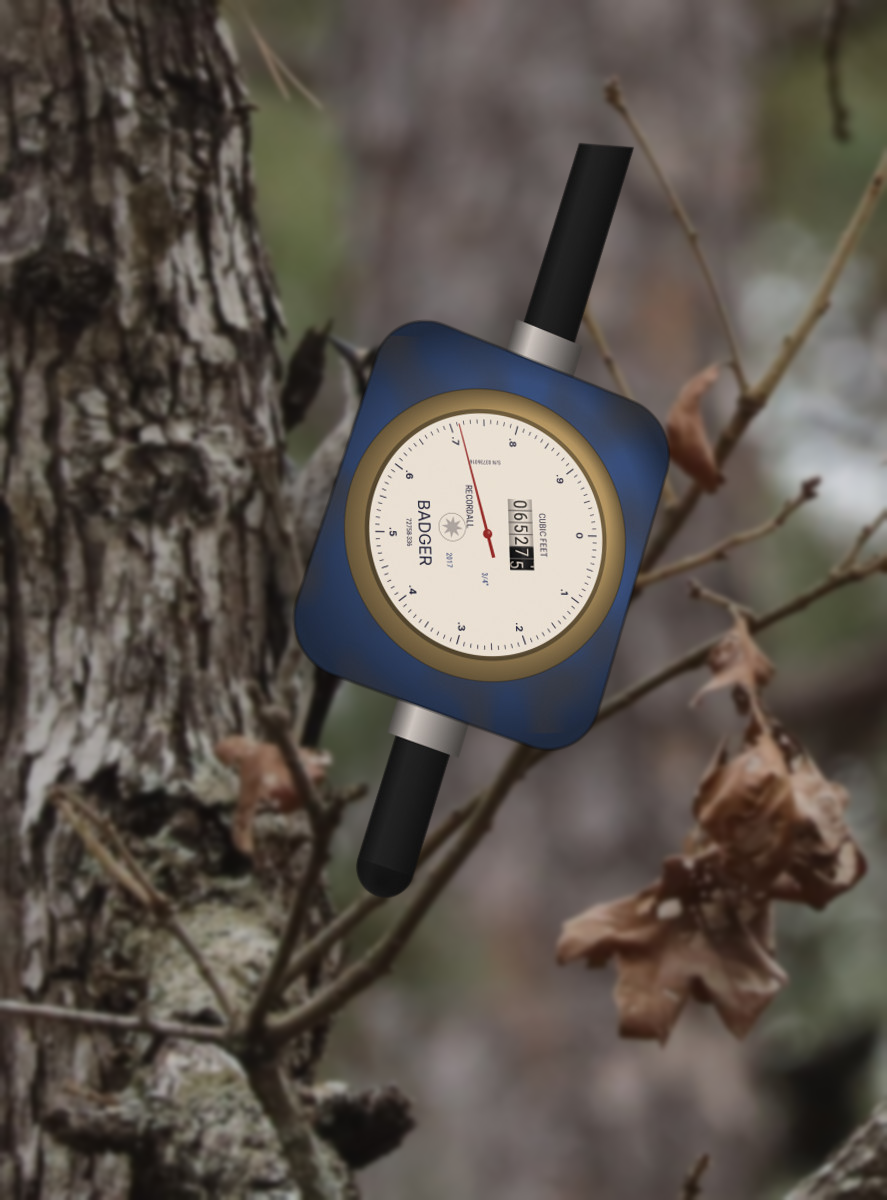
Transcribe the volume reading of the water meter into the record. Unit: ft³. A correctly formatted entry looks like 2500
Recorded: 65274.71
